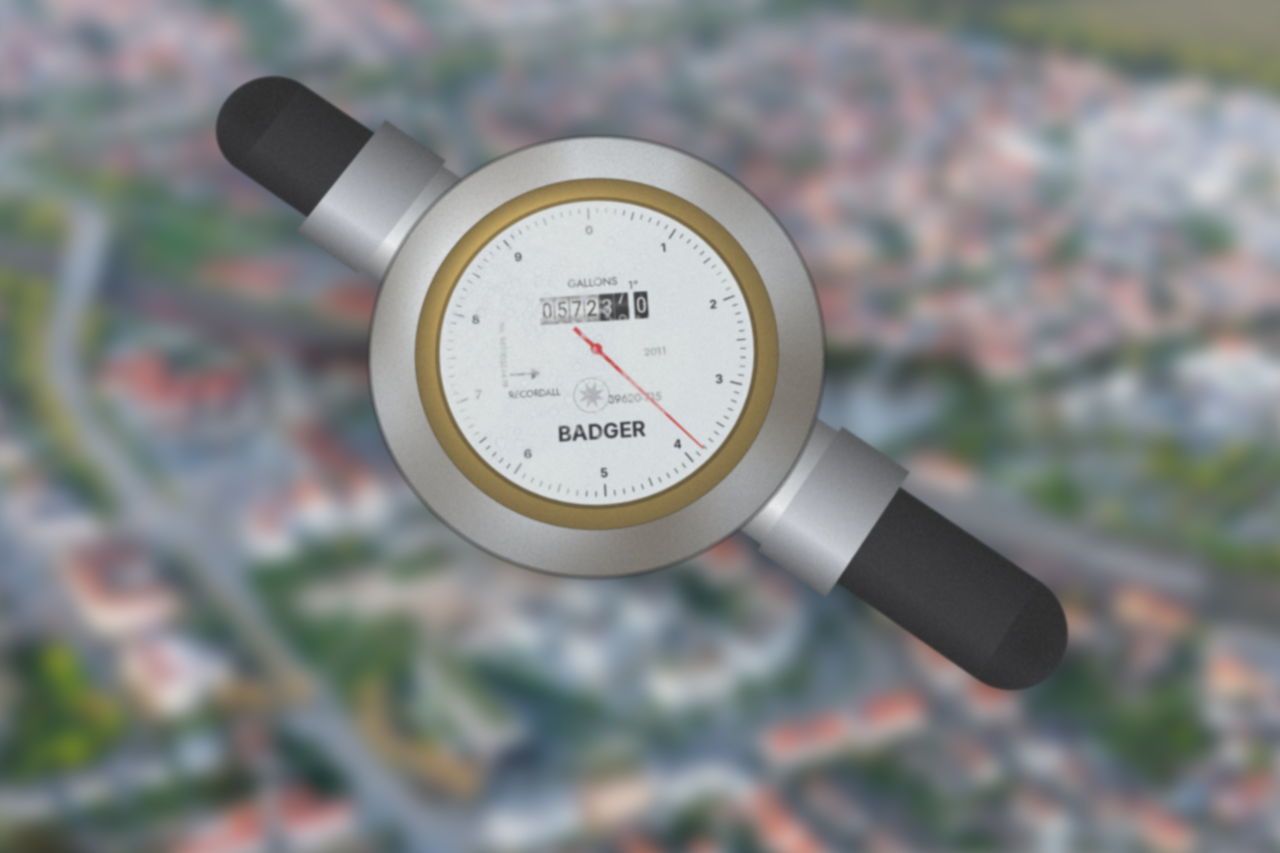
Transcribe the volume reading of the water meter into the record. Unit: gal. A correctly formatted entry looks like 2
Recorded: 572373.8
